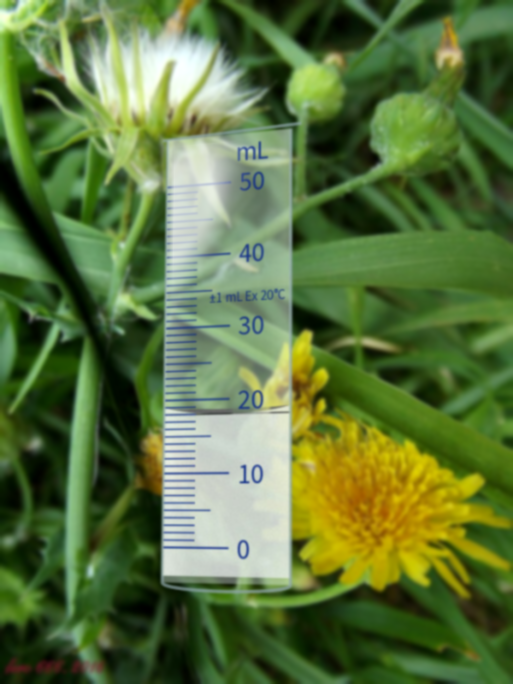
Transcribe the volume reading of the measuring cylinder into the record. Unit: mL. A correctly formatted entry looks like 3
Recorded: 18
